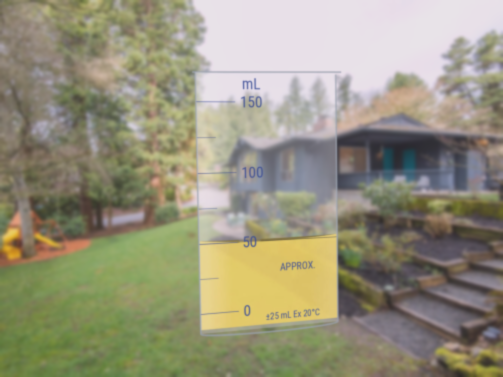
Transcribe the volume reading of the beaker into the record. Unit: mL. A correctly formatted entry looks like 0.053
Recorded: 50
